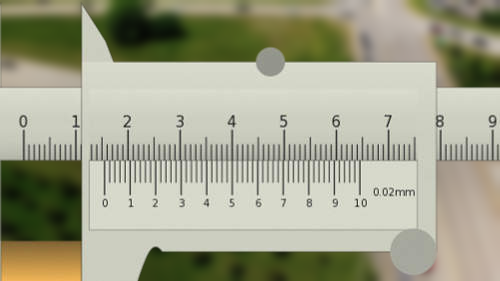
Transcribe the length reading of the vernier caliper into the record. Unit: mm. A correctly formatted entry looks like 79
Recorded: 15.5
